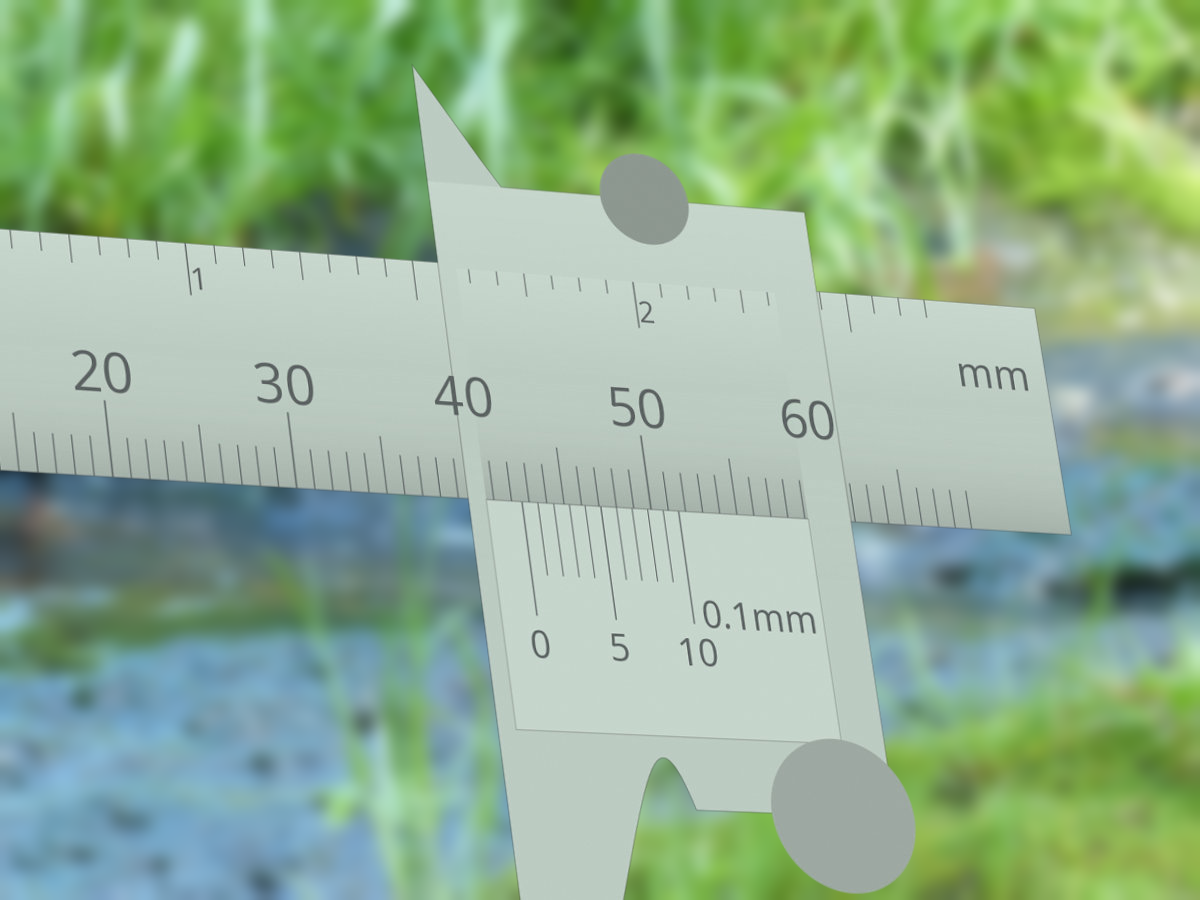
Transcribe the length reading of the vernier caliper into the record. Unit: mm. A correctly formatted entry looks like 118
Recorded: 42.6
